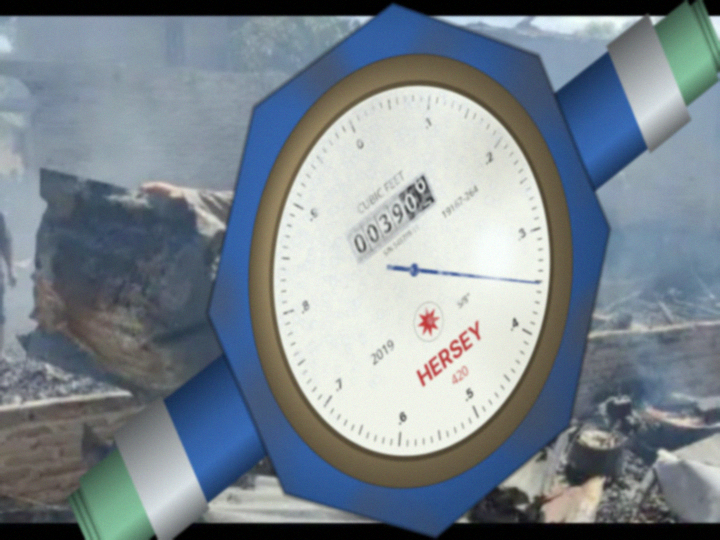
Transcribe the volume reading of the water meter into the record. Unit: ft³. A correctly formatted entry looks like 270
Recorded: 3906.35
